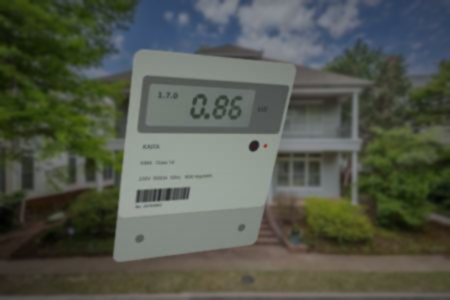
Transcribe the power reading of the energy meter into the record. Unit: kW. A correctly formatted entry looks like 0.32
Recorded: 0.86
